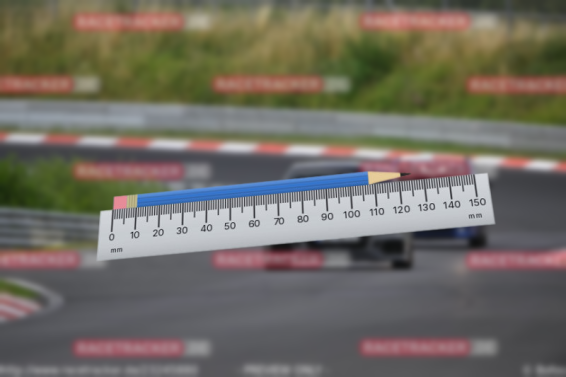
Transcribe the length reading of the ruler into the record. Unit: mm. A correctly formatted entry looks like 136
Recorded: 125
